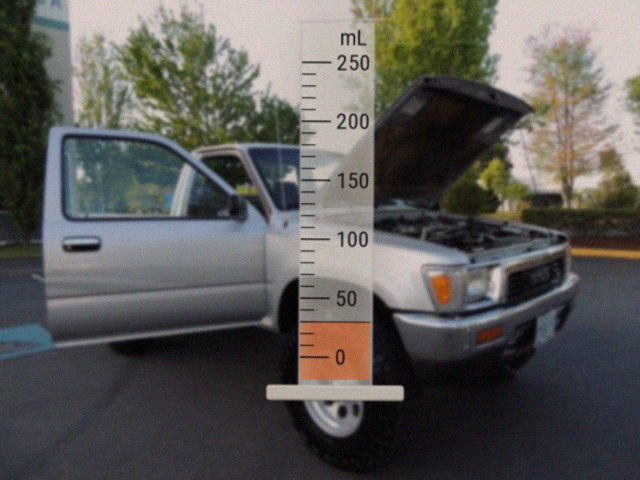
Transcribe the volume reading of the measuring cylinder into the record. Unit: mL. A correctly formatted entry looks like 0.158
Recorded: 30
